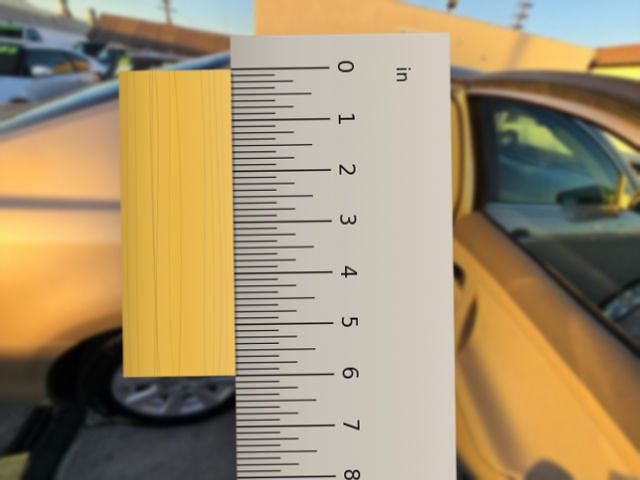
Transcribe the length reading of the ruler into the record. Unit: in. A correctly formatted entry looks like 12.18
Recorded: 6
